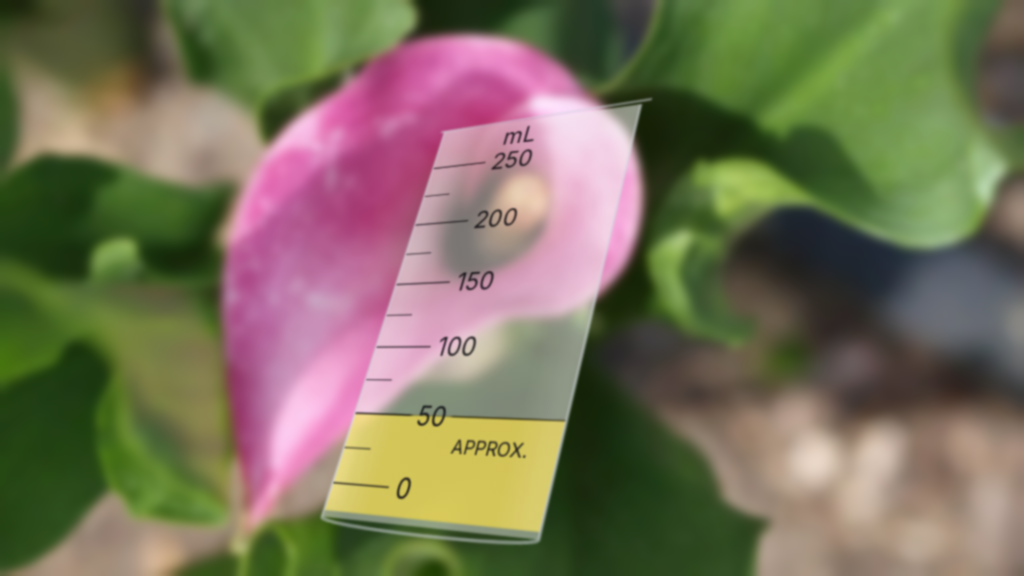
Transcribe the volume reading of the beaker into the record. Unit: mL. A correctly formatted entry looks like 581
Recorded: 50
